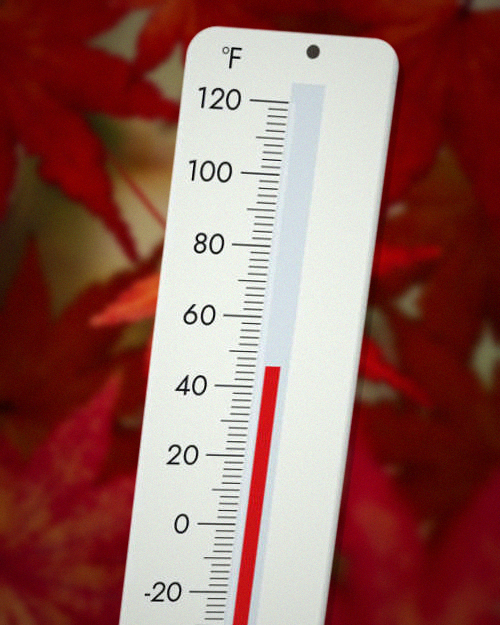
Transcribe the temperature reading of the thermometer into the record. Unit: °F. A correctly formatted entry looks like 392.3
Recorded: 46
